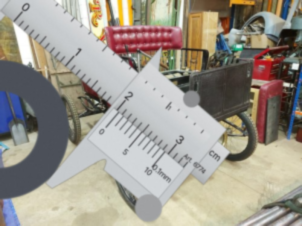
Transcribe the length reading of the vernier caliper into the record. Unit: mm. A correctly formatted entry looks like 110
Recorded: 20.4
